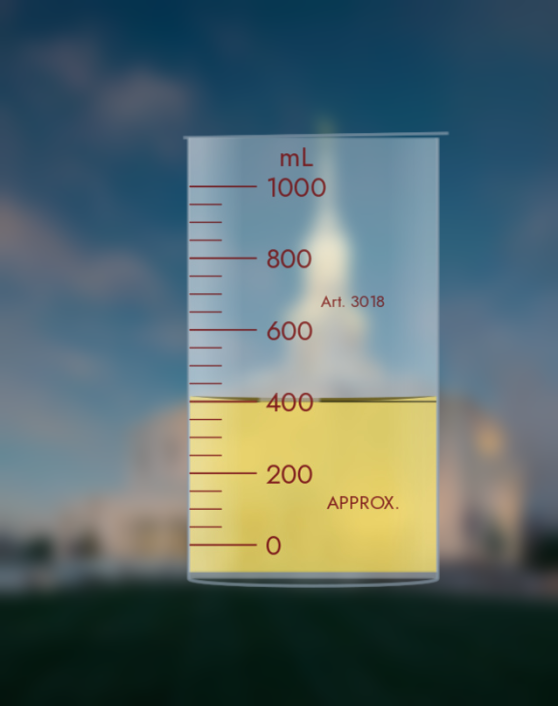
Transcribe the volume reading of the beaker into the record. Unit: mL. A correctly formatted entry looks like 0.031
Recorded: 400
